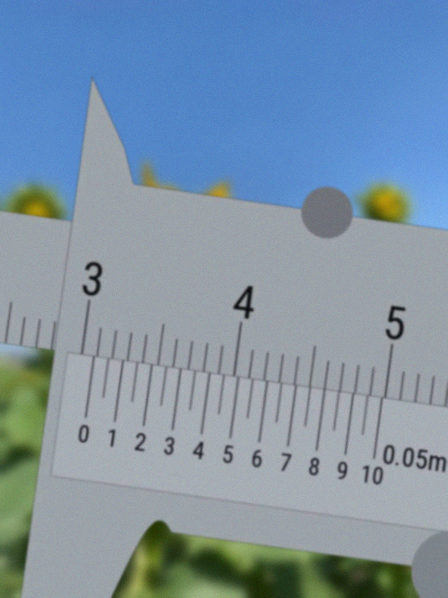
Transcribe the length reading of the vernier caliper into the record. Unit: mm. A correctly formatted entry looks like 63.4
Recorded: 30.8
